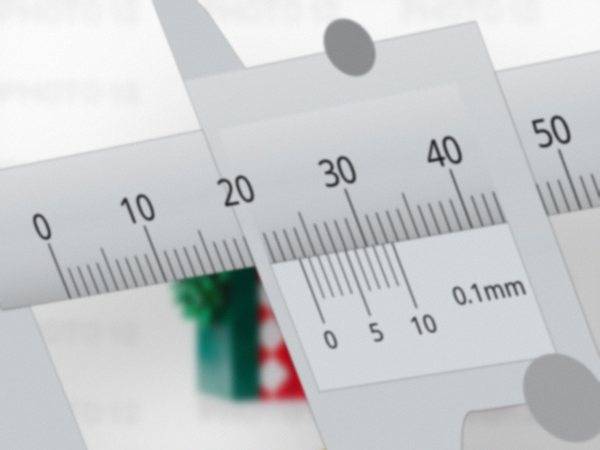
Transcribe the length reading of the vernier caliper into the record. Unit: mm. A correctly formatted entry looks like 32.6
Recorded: 23.4
